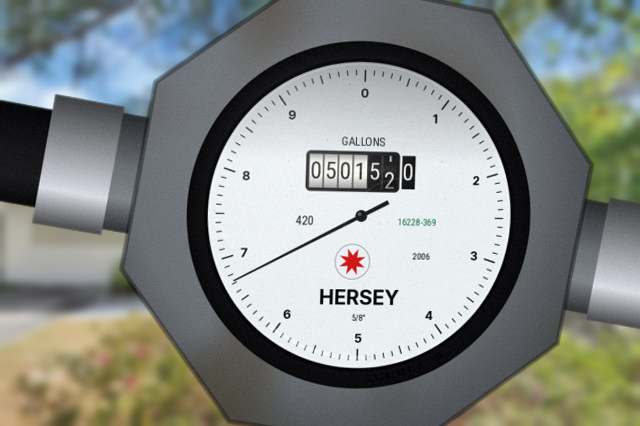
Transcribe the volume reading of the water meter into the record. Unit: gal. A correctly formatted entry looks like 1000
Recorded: 501516.7
